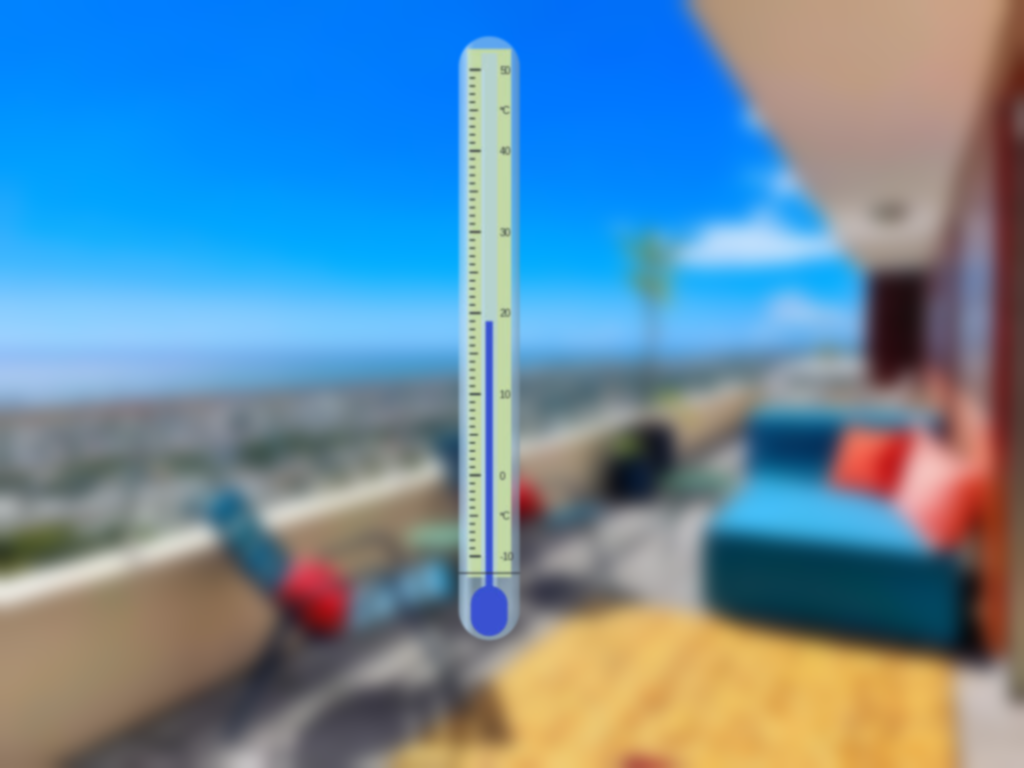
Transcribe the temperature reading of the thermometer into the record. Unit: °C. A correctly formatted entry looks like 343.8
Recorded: 19
